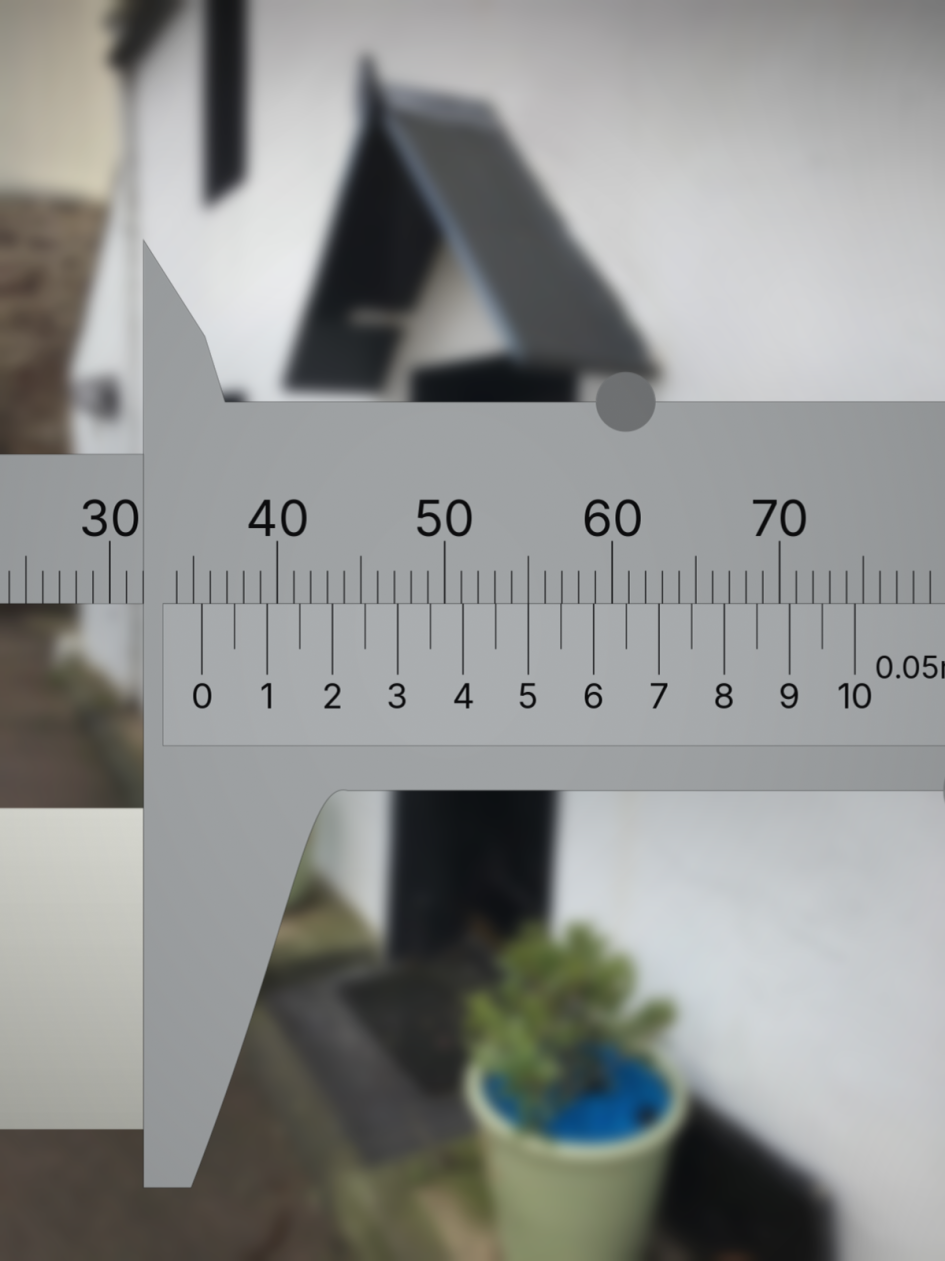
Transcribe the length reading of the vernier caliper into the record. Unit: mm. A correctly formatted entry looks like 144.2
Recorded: 35.5
